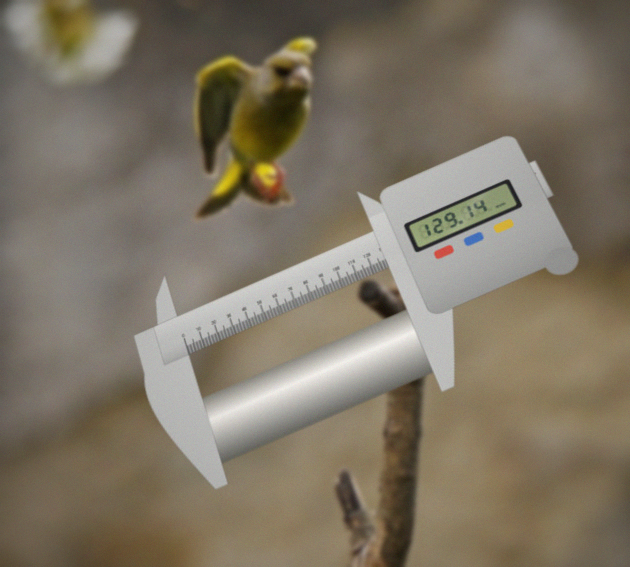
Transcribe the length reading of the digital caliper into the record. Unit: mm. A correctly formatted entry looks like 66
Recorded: 129.14
